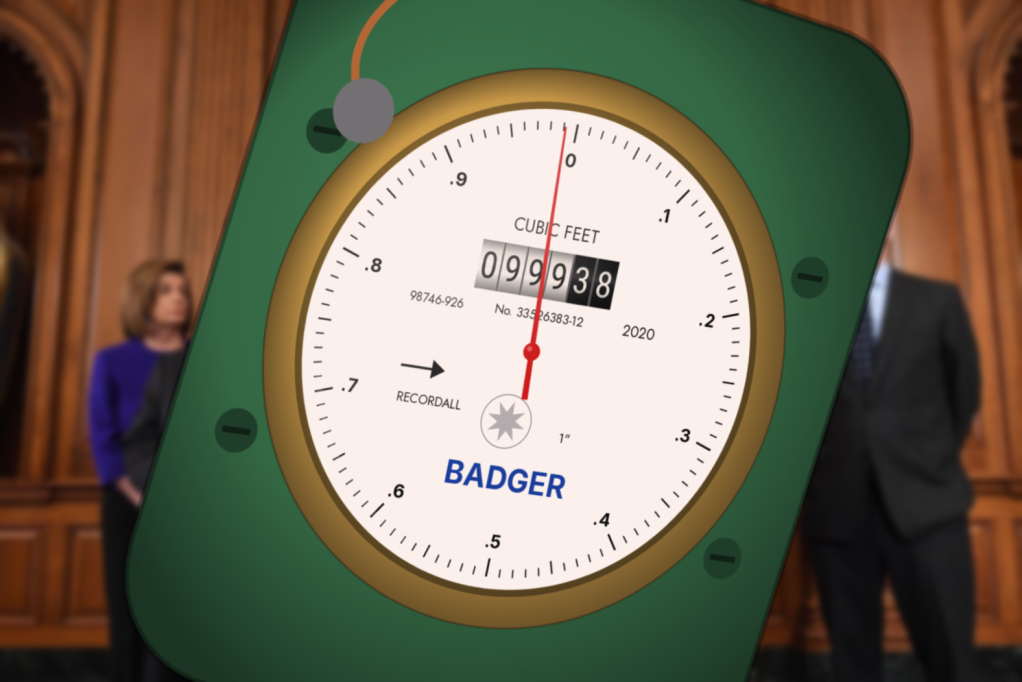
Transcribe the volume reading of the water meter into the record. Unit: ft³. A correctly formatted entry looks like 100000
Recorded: 99937.99
